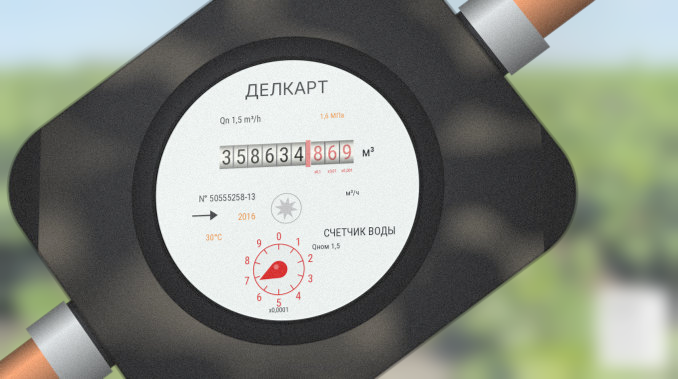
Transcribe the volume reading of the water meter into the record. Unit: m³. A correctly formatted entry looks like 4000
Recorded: 358634.8696
